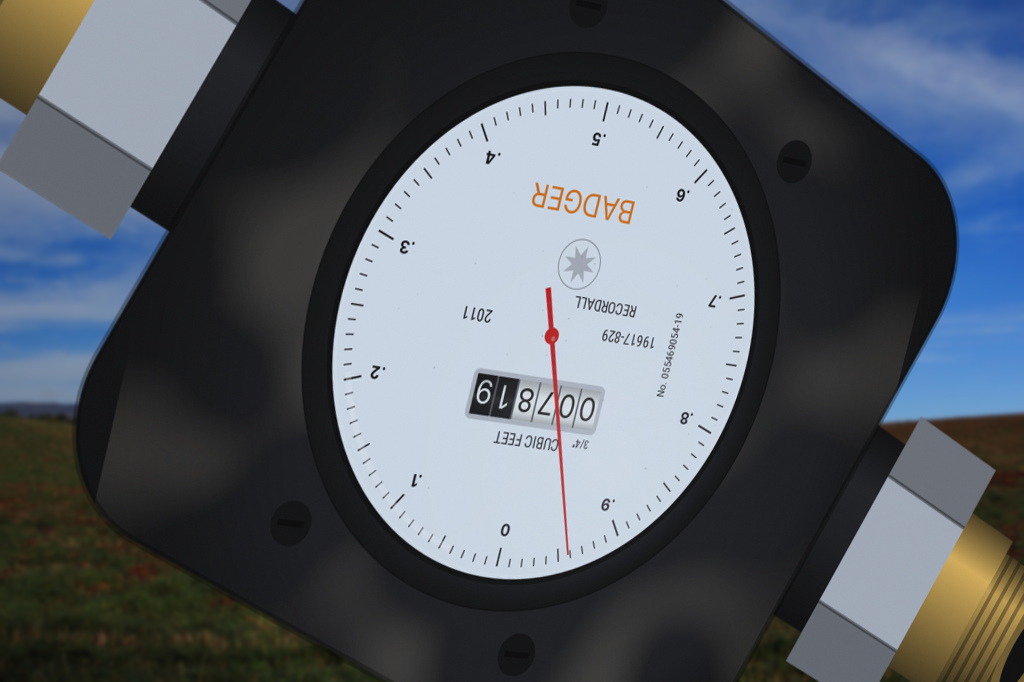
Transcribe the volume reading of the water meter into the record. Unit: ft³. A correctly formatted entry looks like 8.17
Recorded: 7818.94
